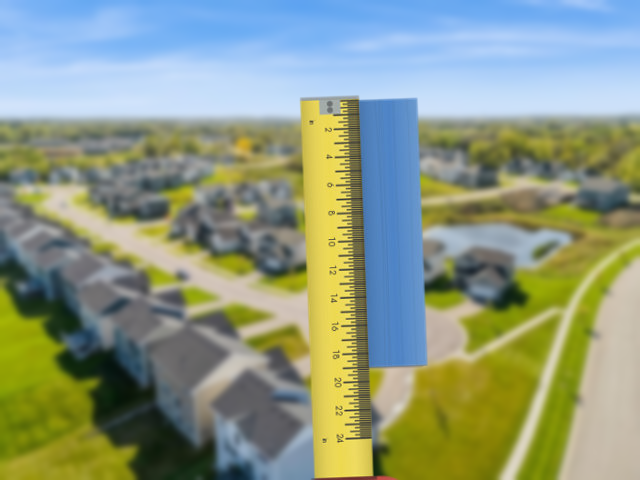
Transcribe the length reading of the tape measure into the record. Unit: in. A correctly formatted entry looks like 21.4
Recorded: 19
